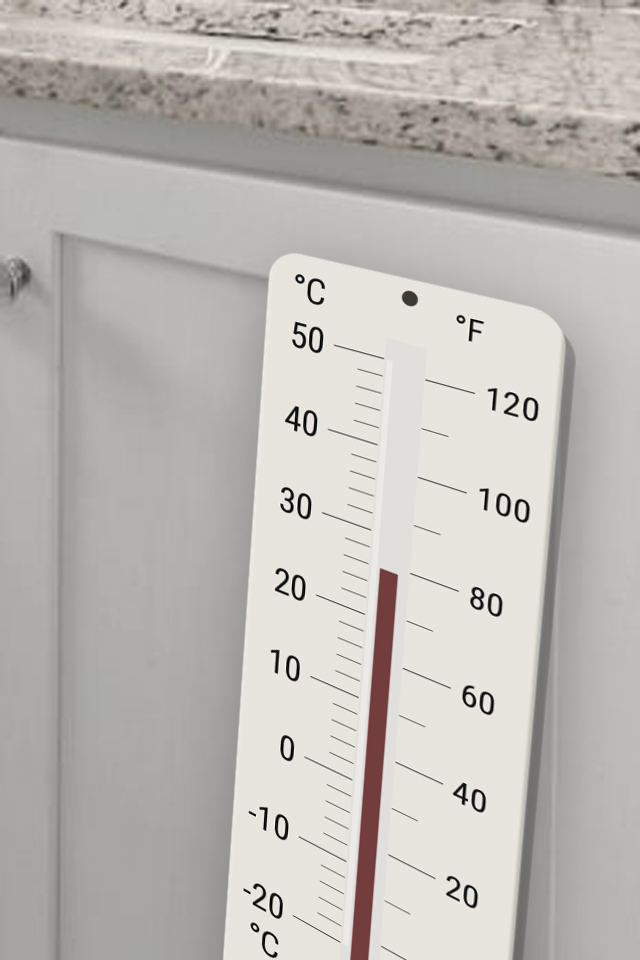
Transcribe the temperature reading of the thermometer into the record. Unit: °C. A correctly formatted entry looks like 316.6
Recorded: 26
